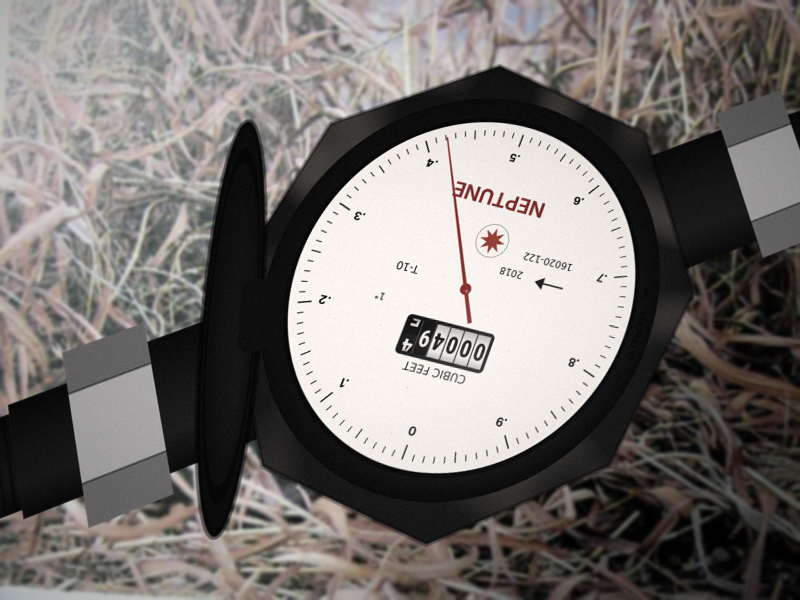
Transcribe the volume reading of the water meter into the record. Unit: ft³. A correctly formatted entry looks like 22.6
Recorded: 494.42
